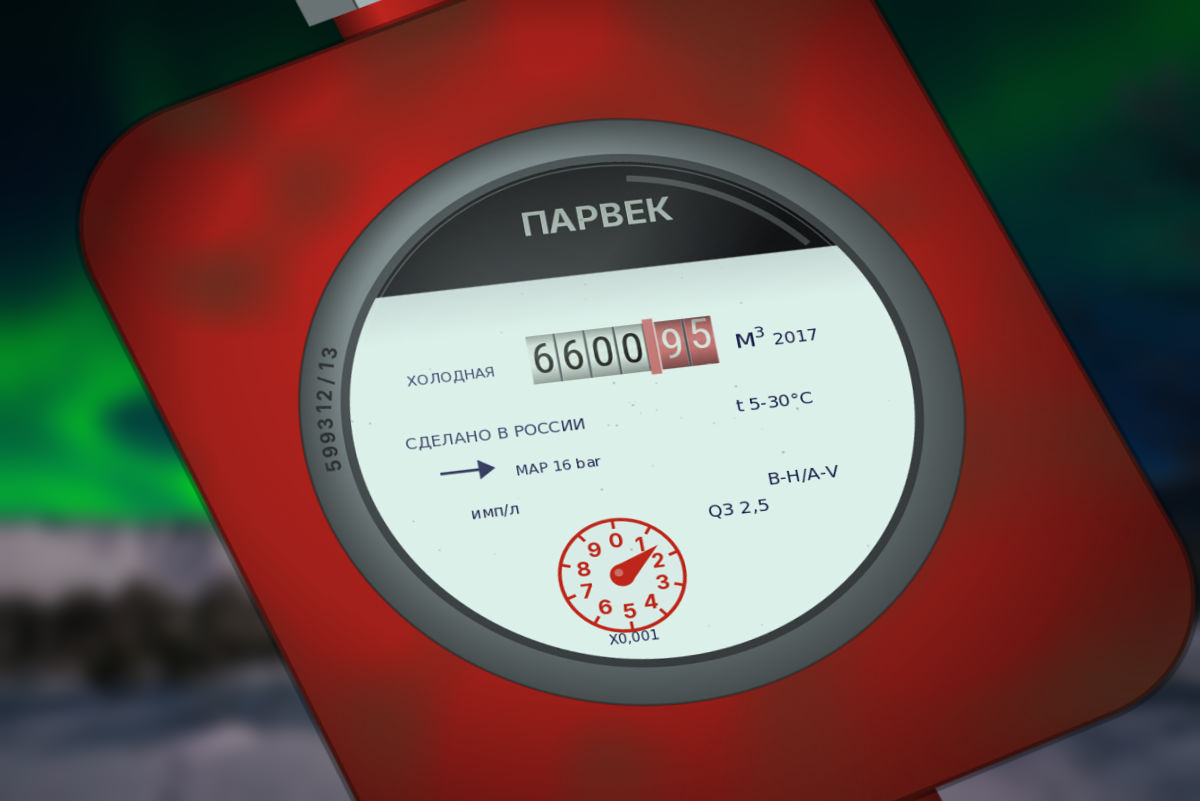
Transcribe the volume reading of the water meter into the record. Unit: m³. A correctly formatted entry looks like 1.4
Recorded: 6600.951
